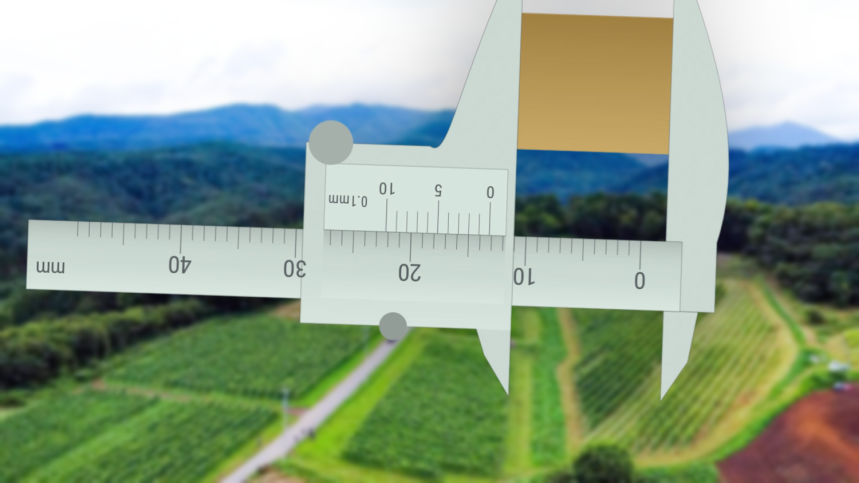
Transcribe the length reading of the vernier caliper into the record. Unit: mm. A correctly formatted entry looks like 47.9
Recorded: 13.2
